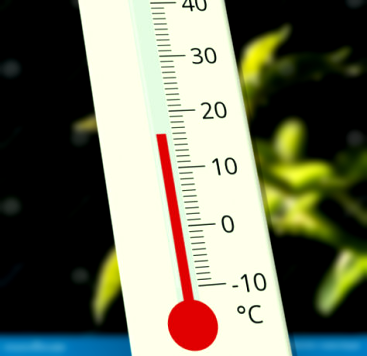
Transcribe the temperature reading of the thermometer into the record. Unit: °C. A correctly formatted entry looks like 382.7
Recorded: 16
